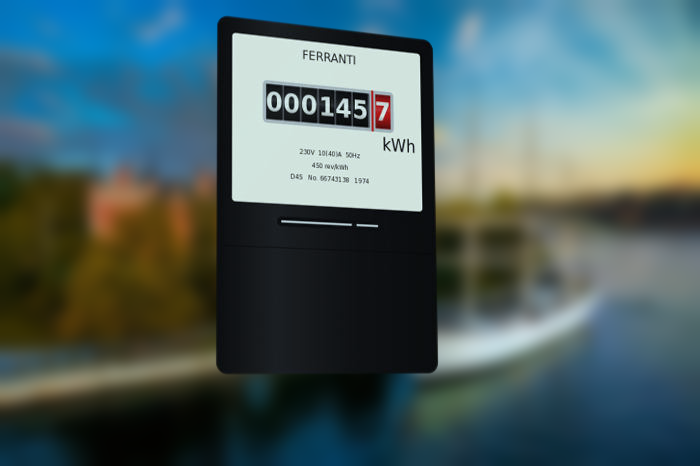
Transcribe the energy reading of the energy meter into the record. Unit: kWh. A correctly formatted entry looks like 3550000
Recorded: 145.7
